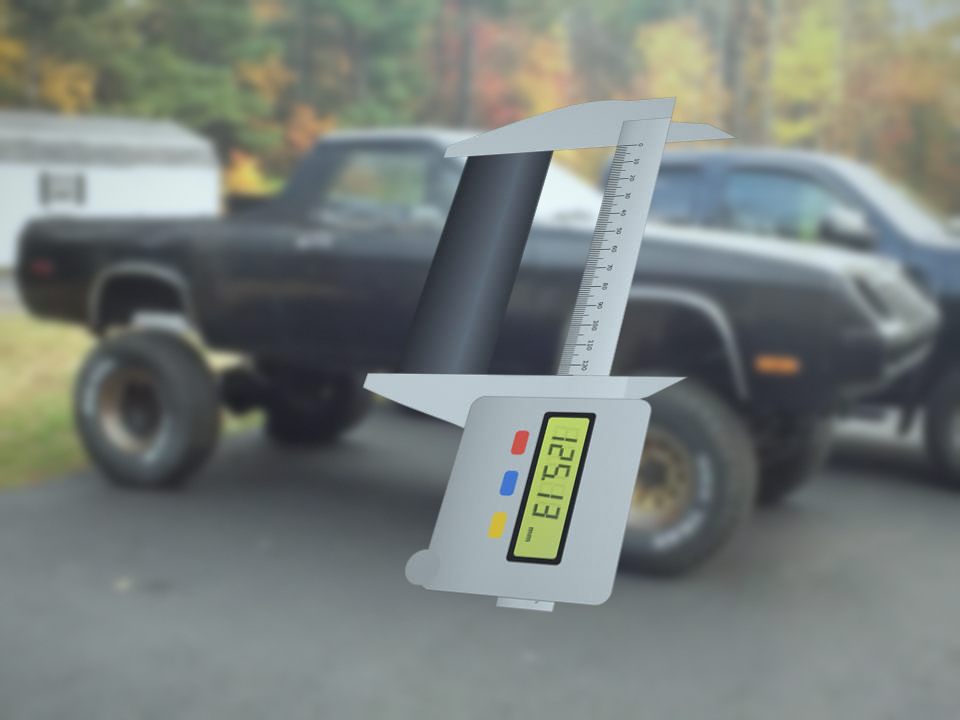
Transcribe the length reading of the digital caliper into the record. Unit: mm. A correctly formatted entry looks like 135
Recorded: 125.13
